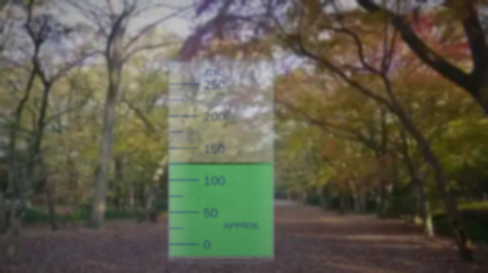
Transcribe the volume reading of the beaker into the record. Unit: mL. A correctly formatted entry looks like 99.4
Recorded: 125
